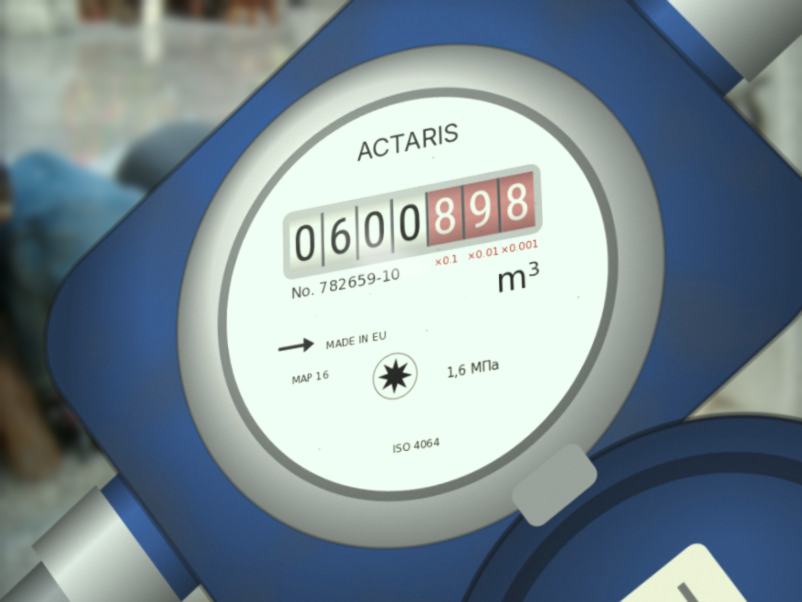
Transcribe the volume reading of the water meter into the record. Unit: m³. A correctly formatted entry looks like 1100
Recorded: 600.898
